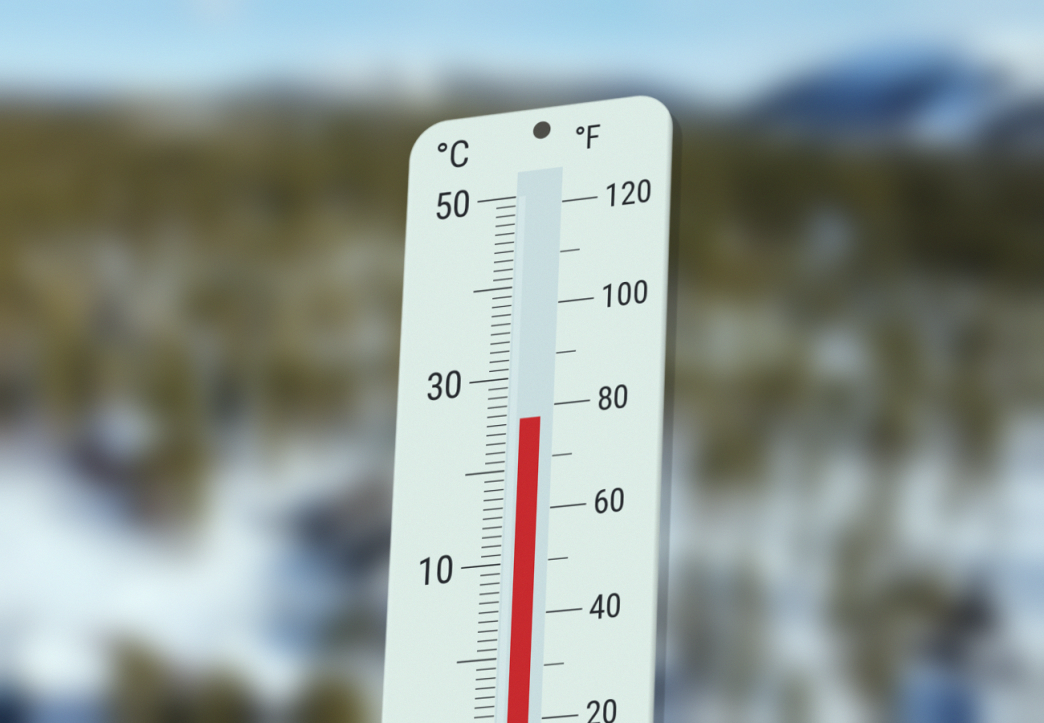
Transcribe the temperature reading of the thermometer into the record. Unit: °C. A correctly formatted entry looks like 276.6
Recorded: 25.5
